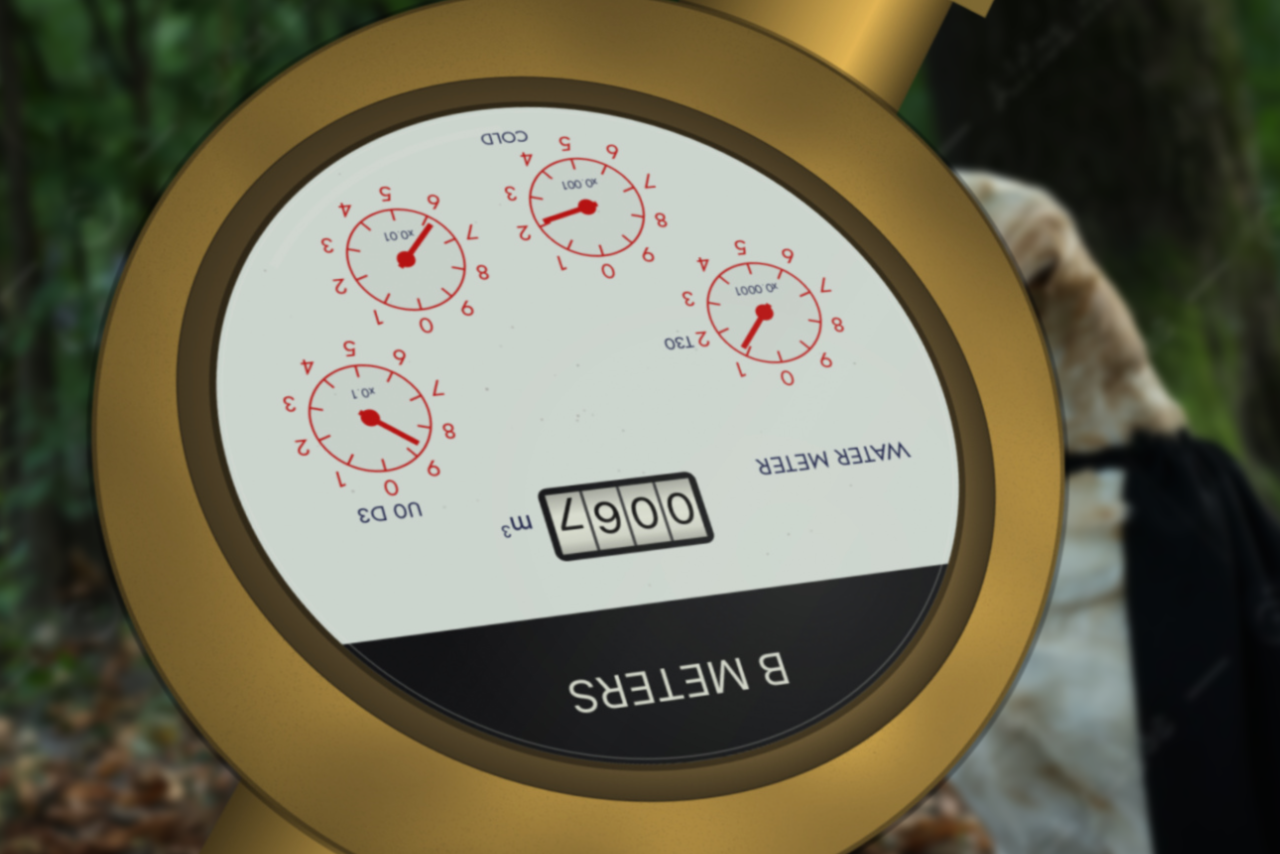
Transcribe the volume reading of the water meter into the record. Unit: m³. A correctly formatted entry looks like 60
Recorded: 66.8621
